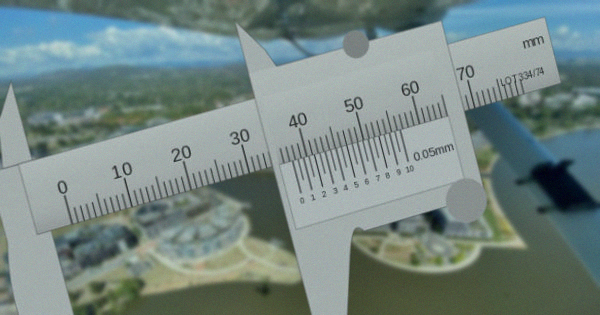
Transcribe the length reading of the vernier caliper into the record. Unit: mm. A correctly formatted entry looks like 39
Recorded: 37.5
